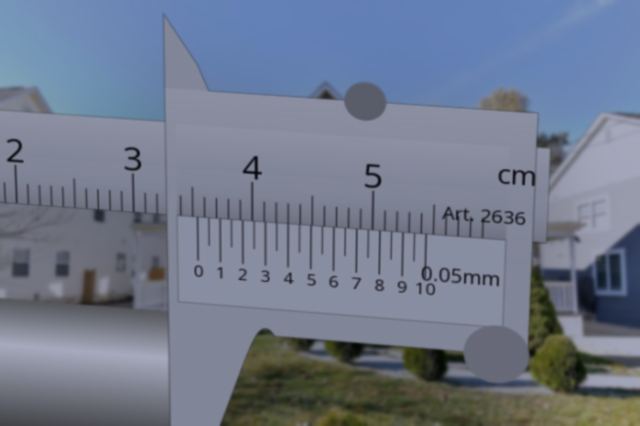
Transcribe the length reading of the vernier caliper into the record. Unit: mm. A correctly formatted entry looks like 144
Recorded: 35.4
